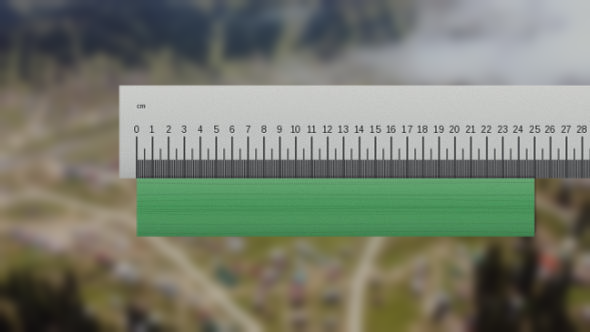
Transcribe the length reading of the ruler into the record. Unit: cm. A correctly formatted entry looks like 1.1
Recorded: 25
